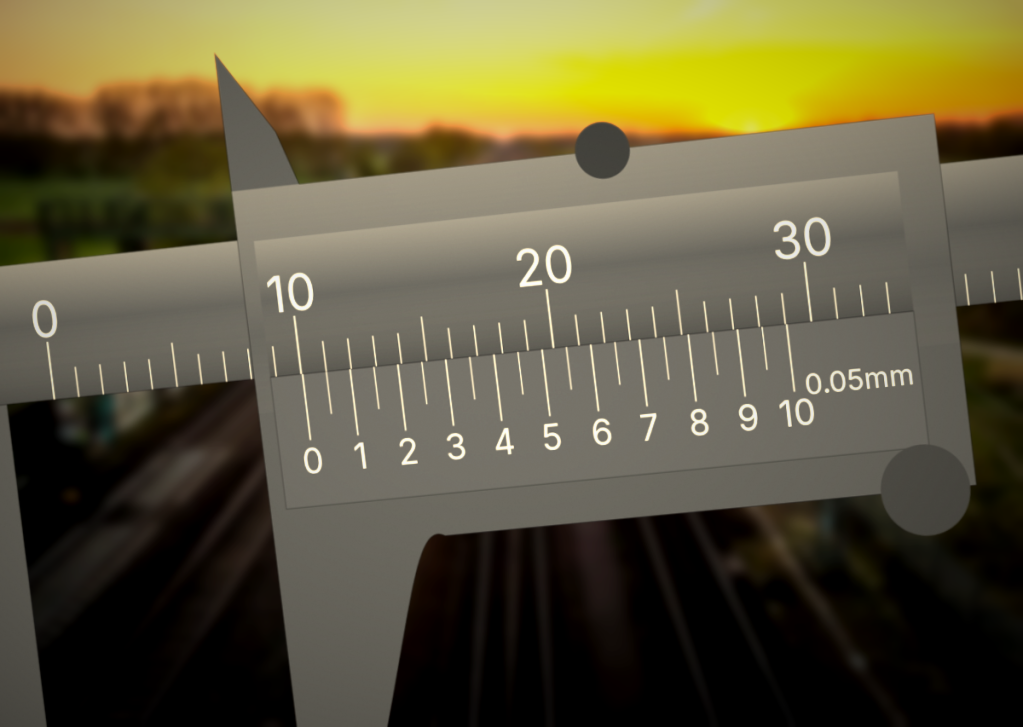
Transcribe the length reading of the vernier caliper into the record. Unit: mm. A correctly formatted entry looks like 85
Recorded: 10.05
